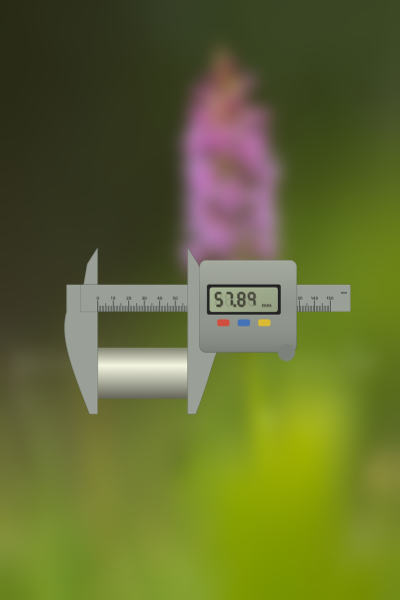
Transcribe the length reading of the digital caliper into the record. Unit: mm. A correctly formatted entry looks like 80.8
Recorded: 57.89
